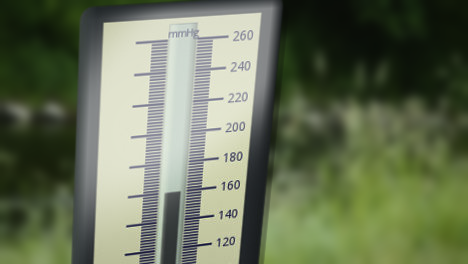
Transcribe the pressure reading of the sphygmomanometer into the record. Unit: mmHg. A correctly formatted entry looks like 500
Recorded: 160
